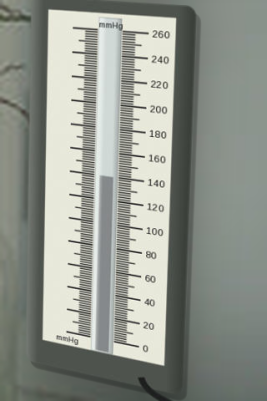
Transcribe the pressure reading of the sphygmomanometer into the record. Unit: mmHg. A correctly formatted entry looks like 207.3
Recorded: 140
